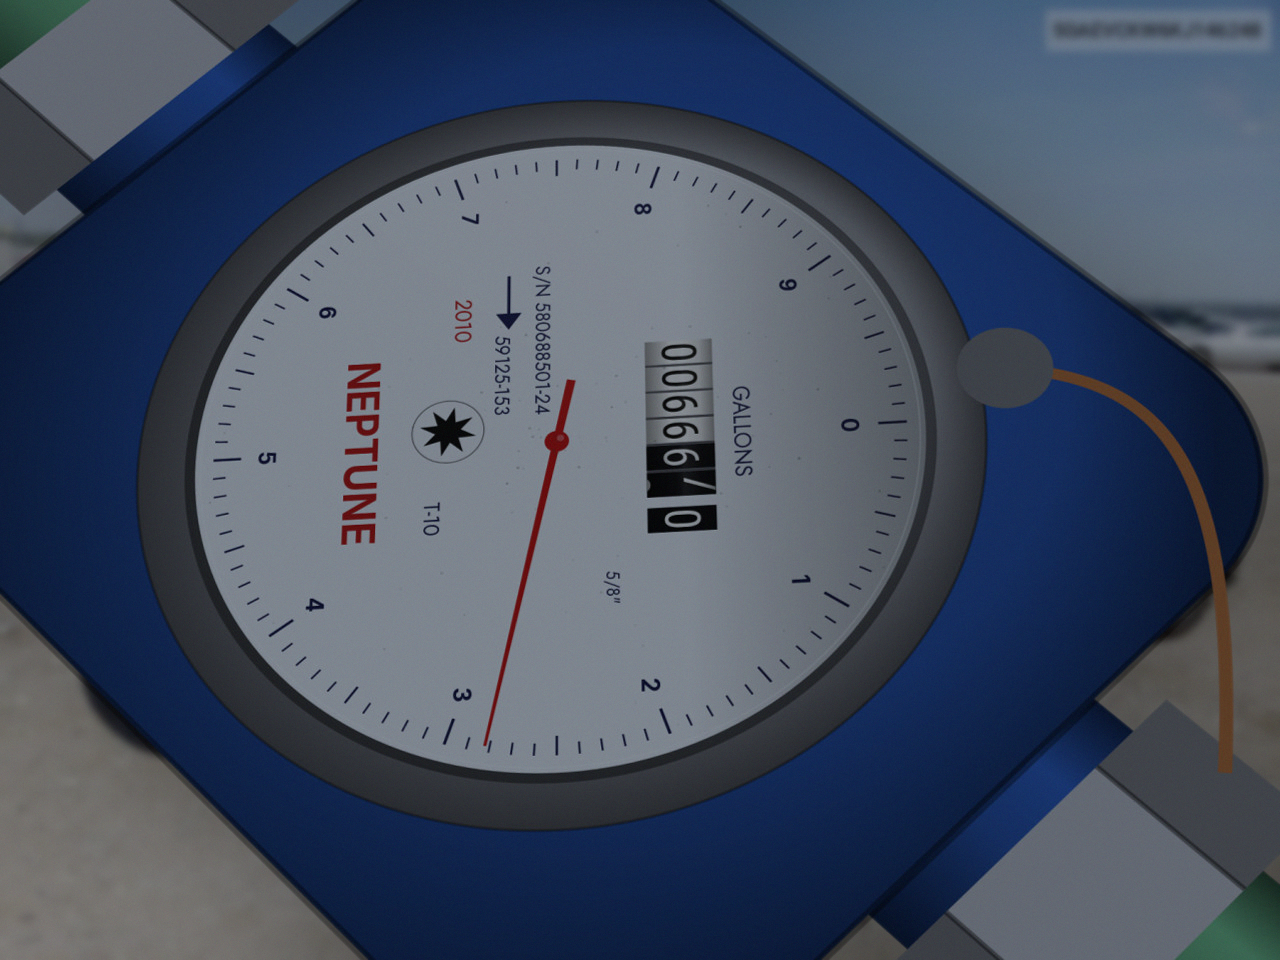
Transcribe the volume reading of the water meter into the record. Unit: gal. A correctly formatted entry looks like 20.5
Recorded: 66672.8
